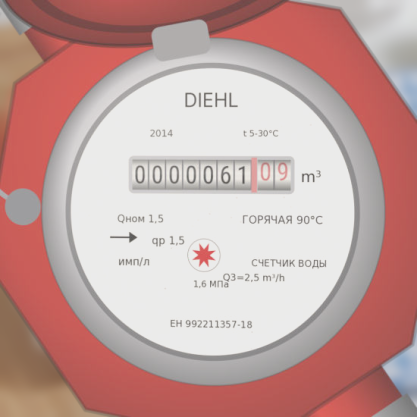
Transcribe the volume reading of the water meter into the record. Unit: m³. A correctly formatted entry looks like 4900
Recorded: 61.09
